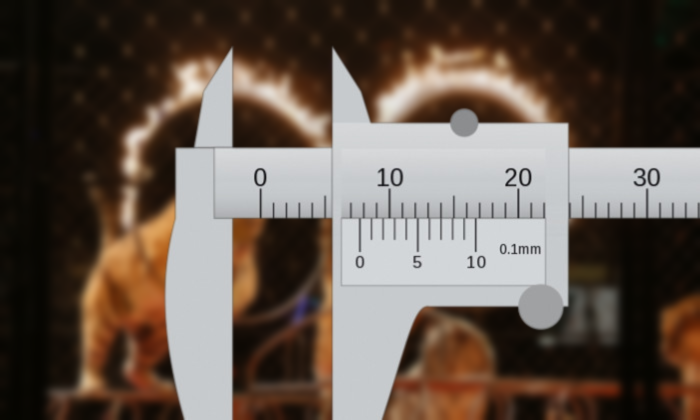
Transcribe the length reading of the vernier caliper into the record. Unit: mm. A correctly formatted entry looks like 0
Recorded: 7.7
